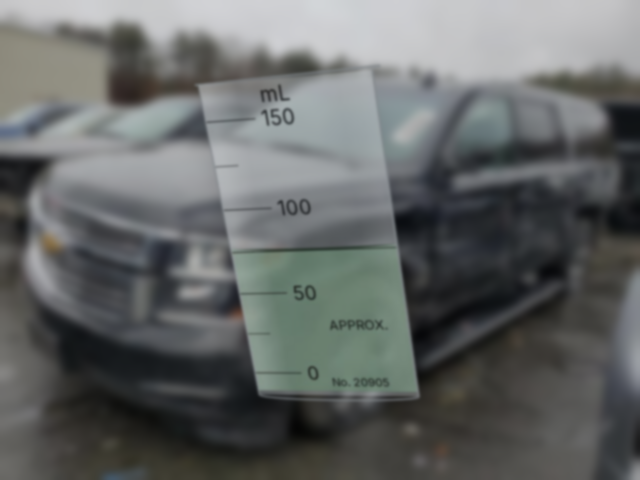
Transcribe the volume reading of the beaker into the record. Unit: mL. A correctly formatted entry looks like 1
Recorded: 75
